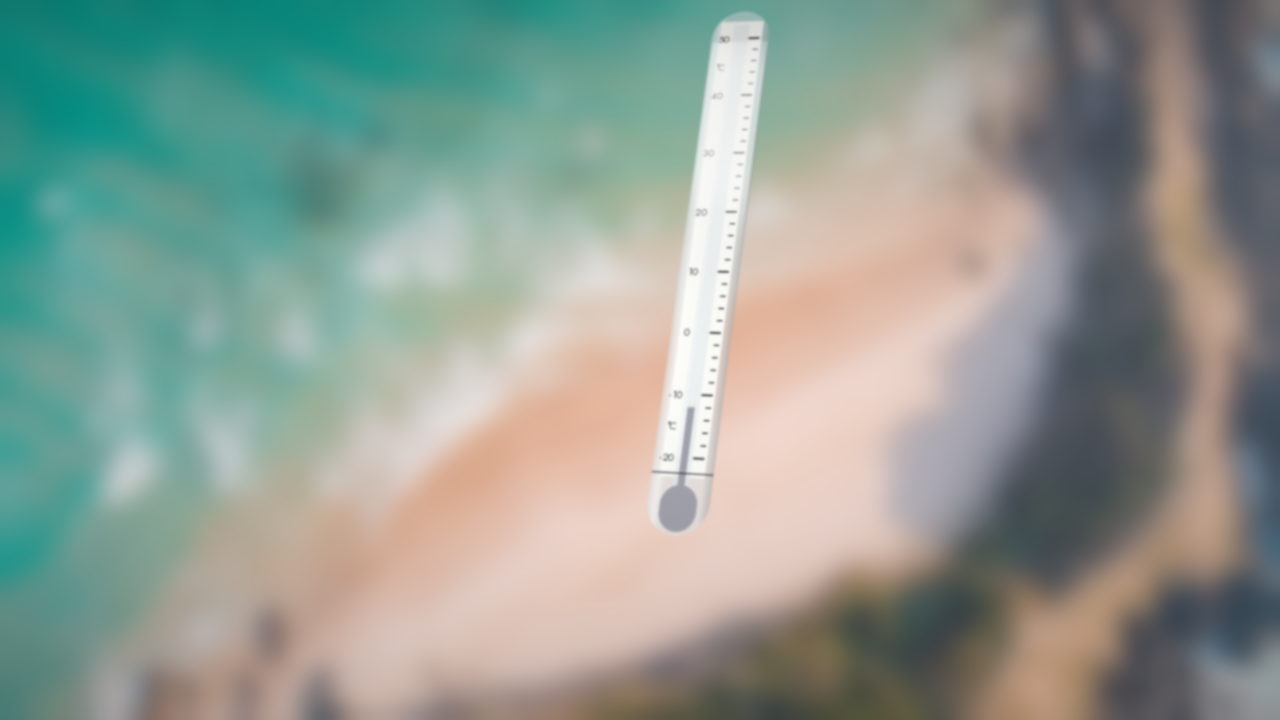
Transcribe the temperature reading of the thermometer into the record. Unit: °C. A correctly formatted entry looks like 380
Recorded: -12
